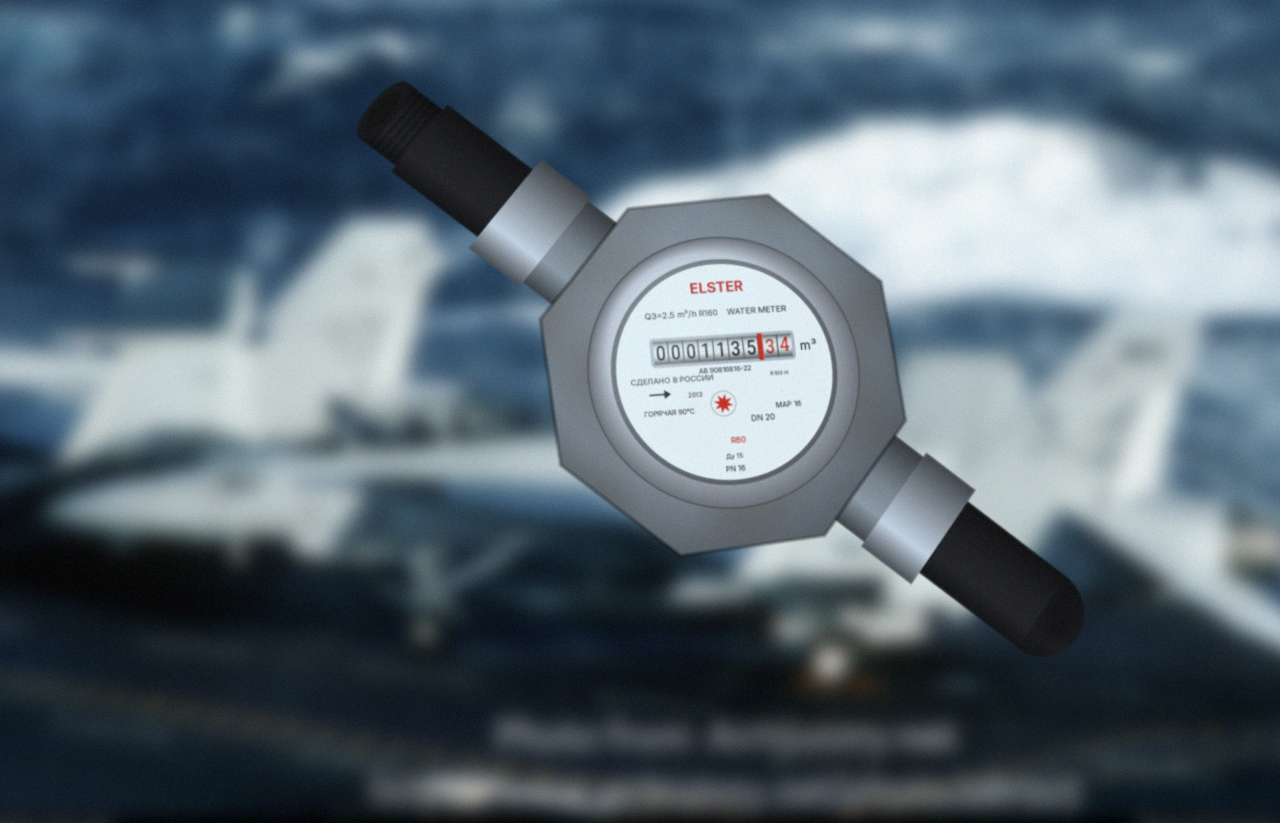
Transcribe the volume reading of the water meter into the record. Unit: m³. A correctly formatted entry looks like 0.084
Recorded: 1135.34
